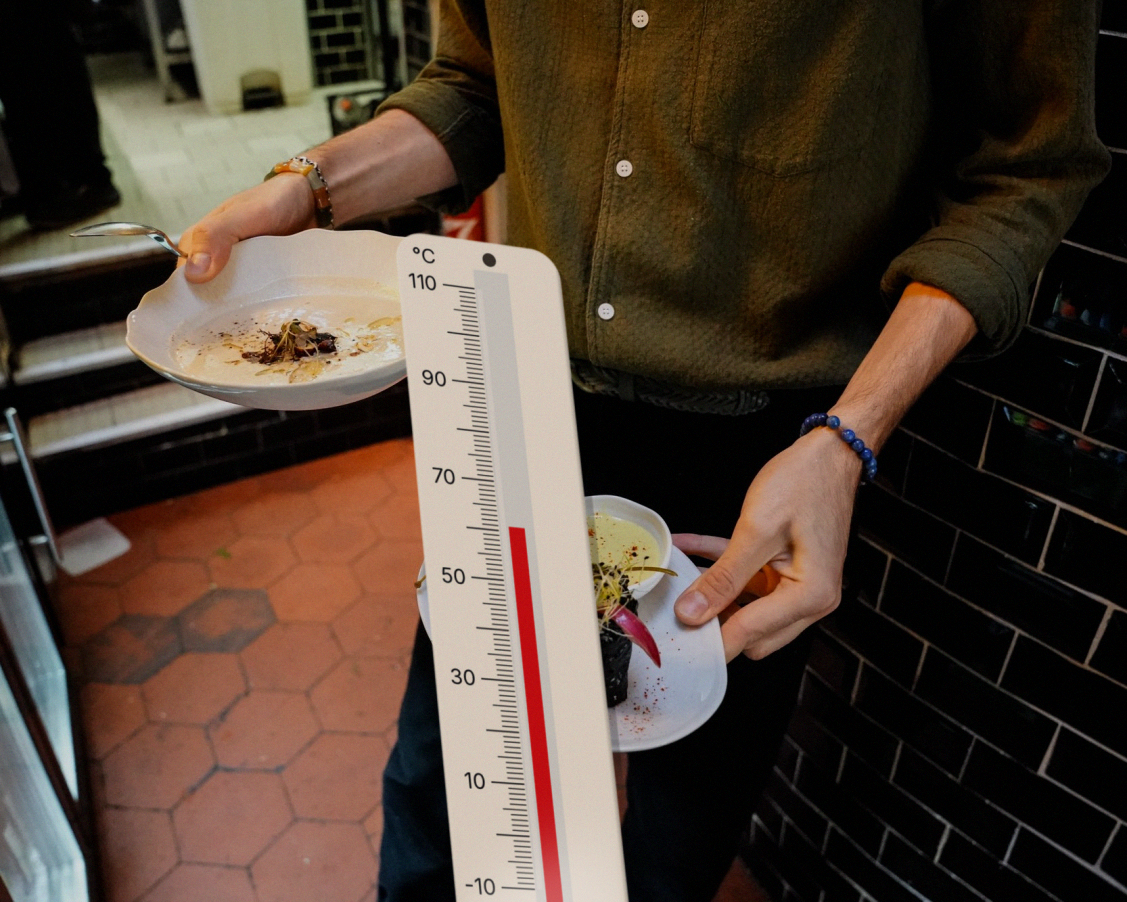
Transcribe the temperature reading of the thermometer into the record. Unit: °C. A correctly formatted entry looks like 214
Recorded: 61
